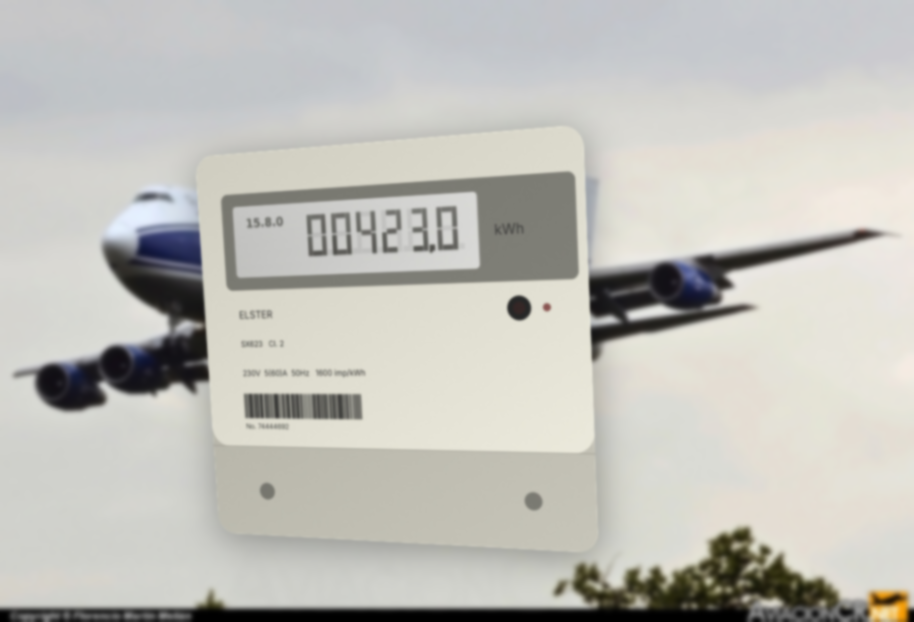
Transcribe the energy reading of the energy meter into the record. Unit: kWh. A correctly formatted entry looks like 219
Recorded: 423.0
